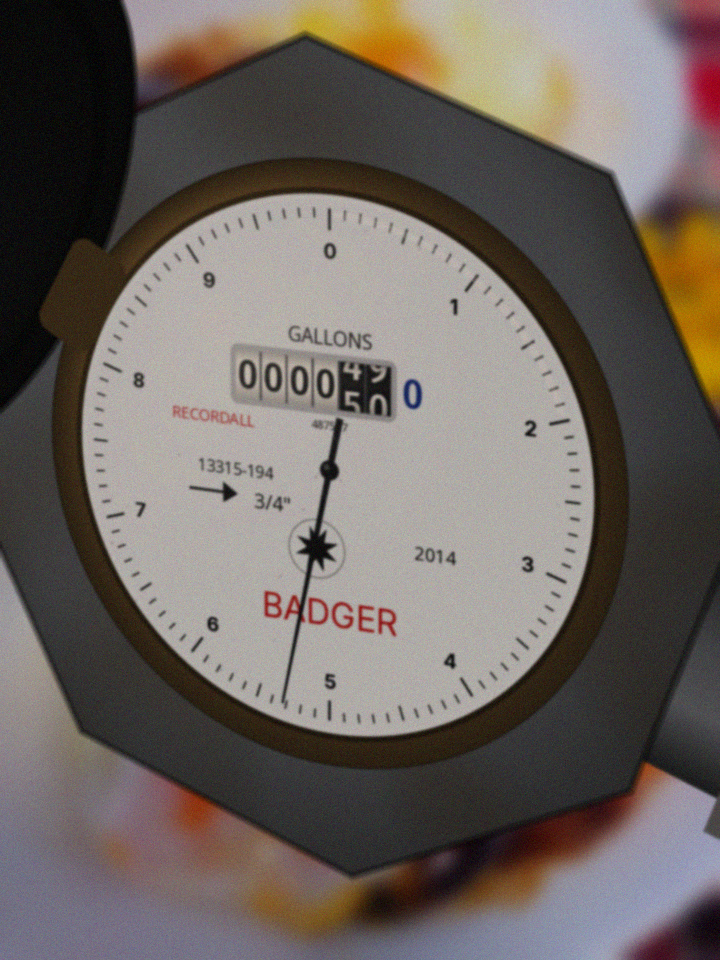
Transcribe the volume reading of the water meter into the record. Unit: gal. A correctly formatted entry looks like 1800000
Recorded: 495.3
